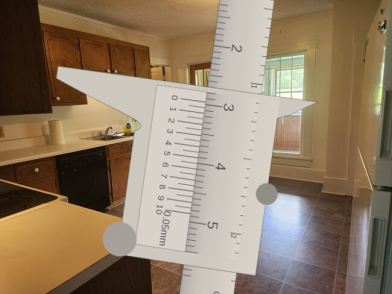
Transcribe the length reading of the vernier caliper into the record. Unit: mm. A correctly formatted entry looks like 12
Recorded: 29.6
